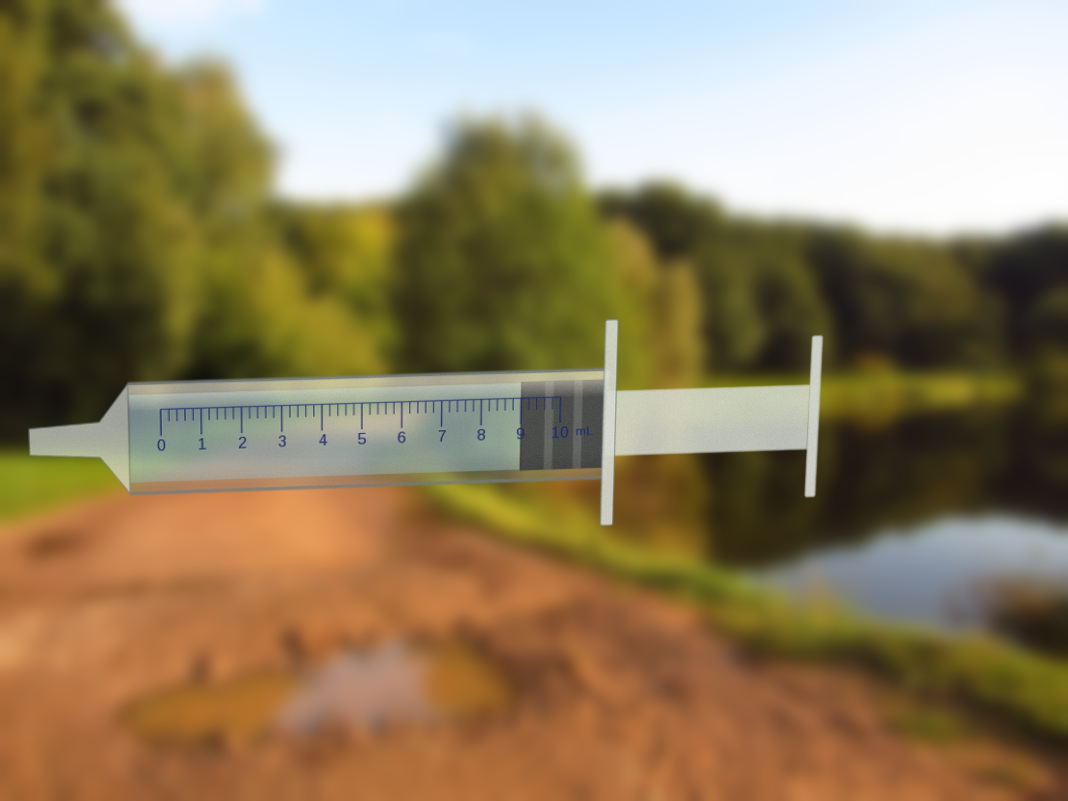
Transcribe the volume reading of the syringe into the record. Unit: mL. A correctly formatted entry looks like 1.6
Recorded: 9
